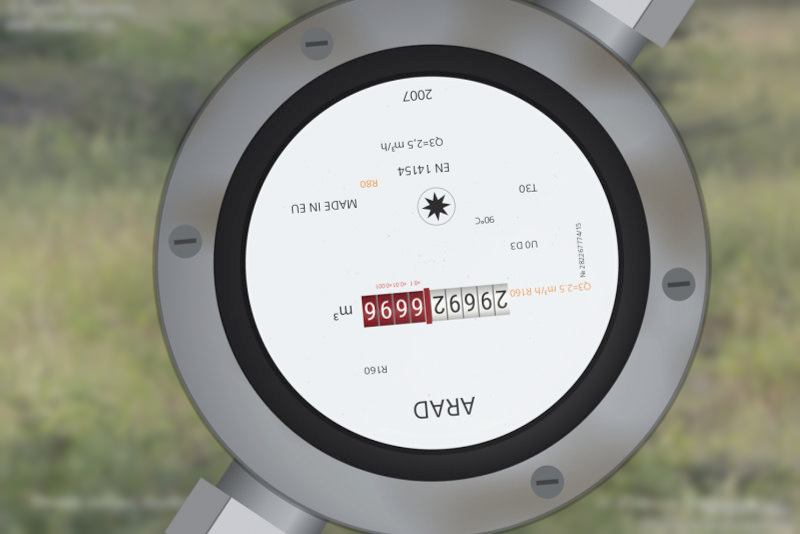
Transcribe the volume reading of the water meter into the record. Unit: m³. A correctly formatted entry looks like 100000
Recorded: 29692.6696
